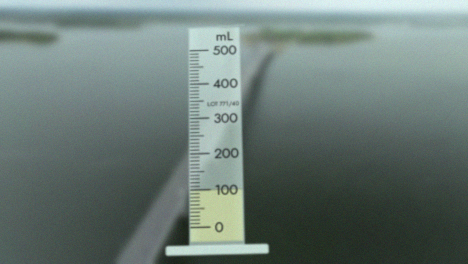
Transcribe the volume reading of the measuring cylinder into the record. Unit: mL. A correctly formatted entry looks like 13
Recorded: 100
